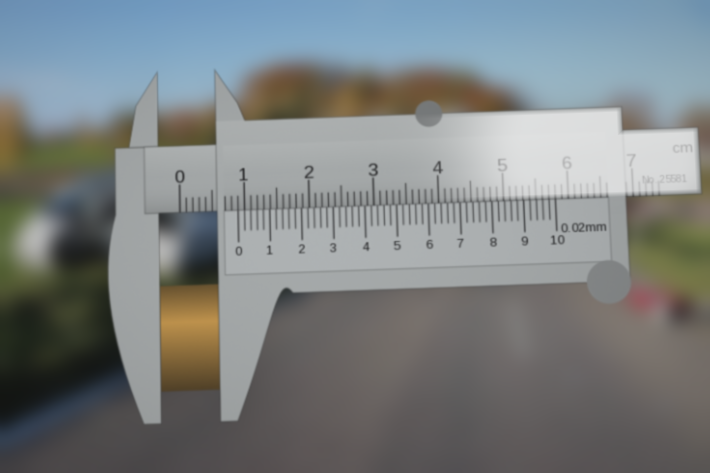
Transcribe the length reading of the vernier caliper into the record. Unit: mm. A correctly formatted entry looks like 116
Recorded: 9.0
